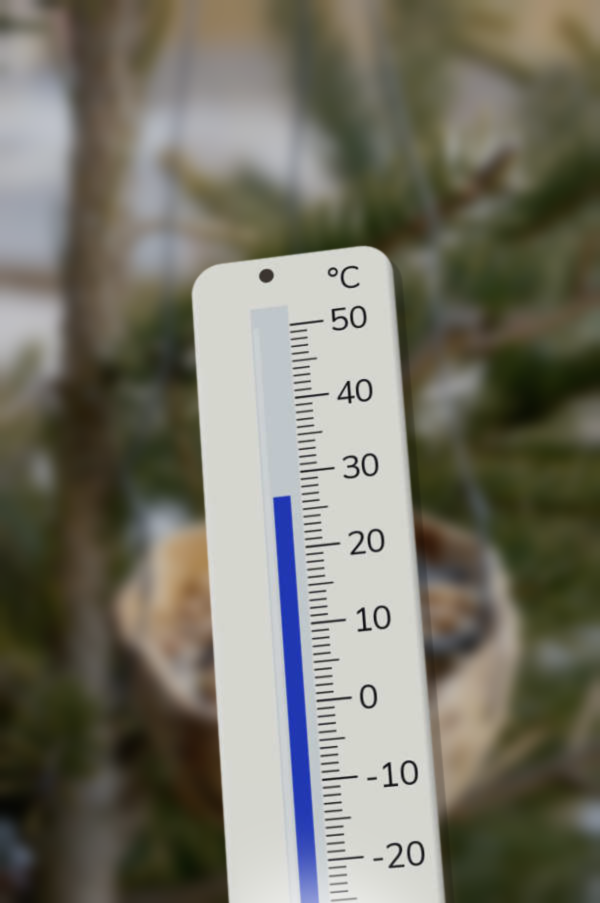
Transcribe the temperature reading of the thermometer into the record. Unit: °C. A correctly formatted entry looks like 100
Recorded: 27
